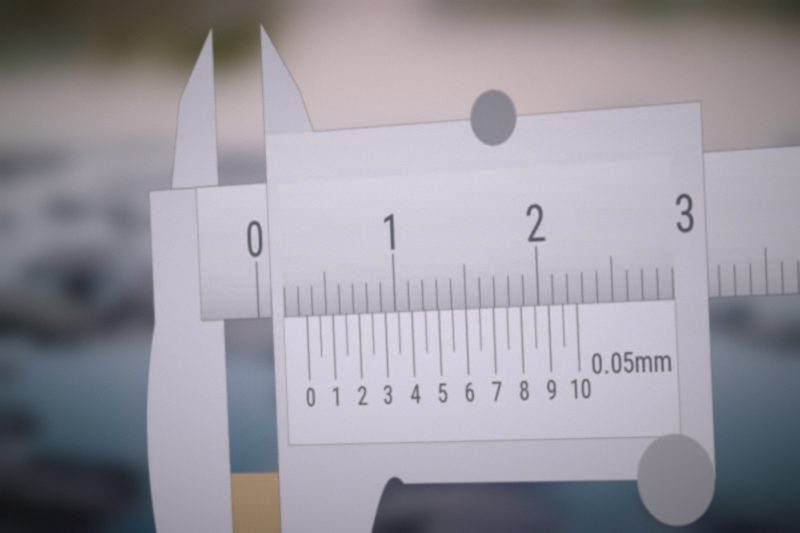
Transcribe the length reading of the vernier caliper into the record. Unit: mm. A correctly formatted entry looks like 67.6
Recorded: 3.6
